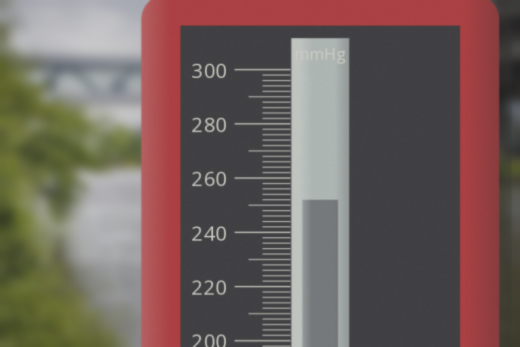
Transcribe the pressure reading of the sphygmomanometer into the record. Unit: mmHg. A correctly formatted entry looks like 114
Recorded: 252
